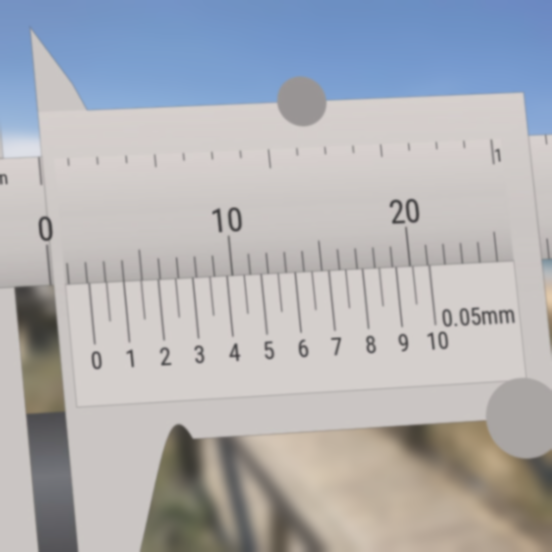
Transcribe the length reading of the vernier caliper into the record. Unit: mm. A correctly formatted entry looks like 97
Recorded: 2.1
